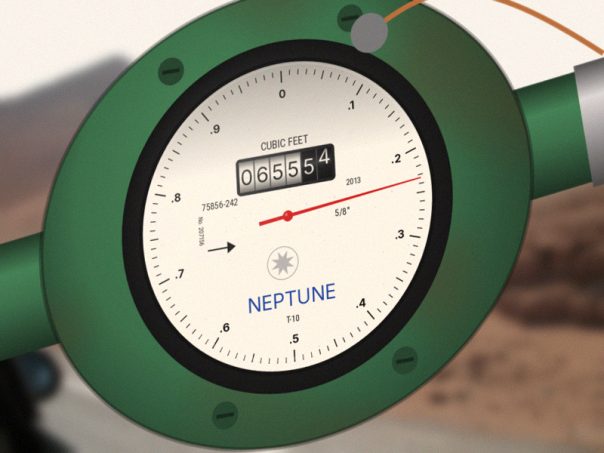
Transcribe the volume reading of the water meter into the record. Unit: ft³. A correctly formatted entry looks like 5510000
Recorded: 65554.23
